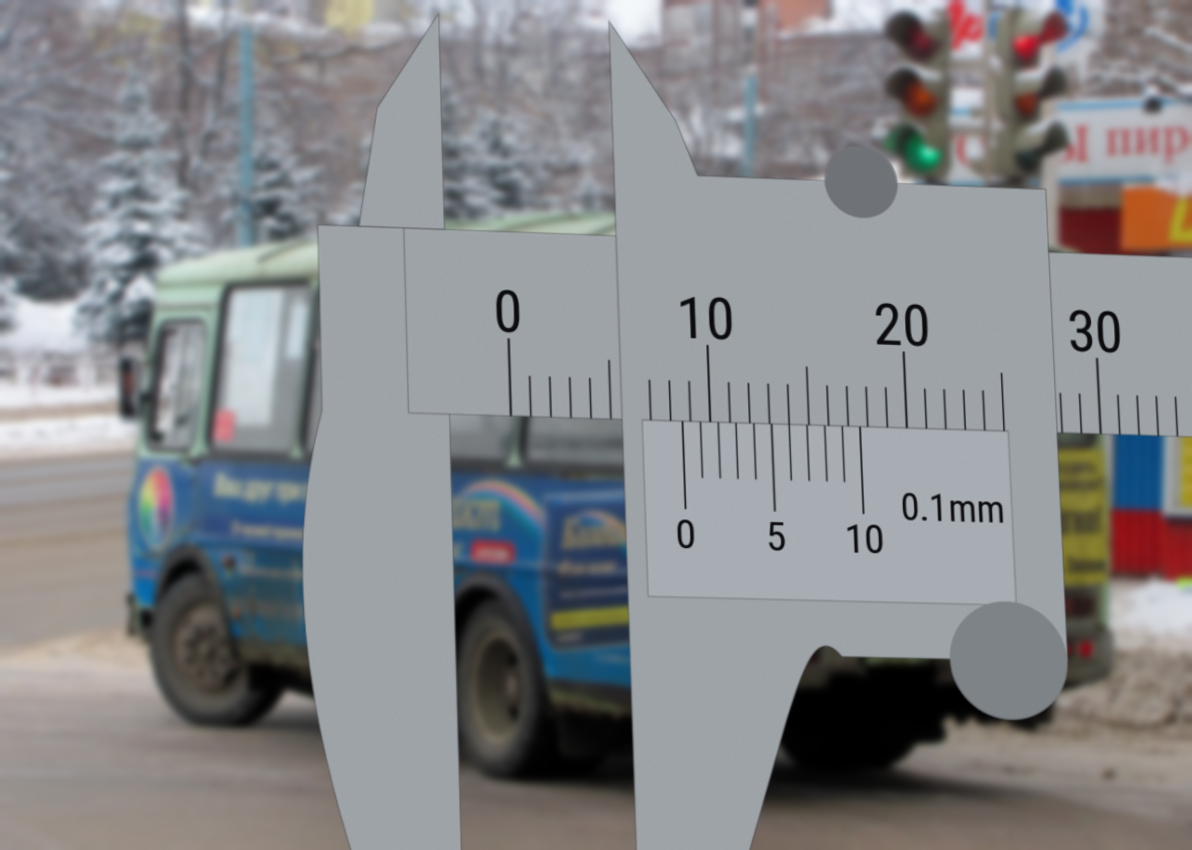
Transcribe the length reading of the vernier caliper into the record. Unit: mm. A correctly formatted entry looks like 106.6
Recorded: 8.6
